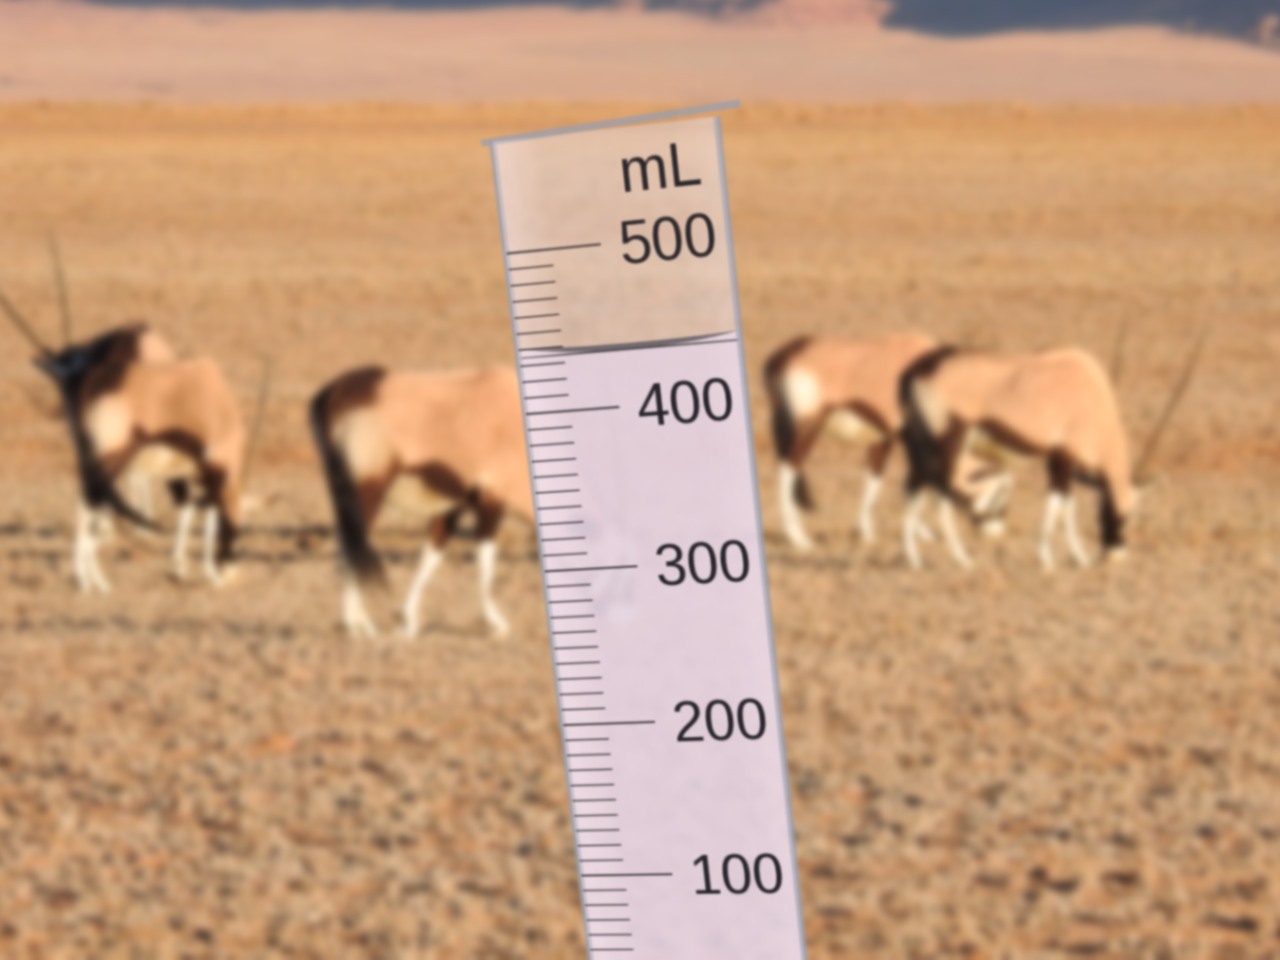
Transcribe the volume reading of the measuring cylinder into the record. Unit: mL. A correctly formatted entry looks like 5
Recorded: 435
